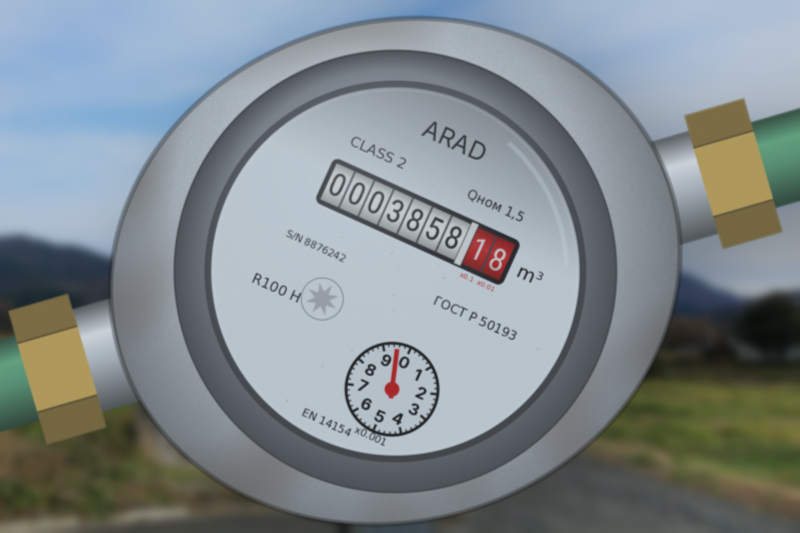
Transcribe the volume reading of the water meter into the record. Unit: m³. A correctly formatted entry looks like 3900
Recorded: 3858.179
